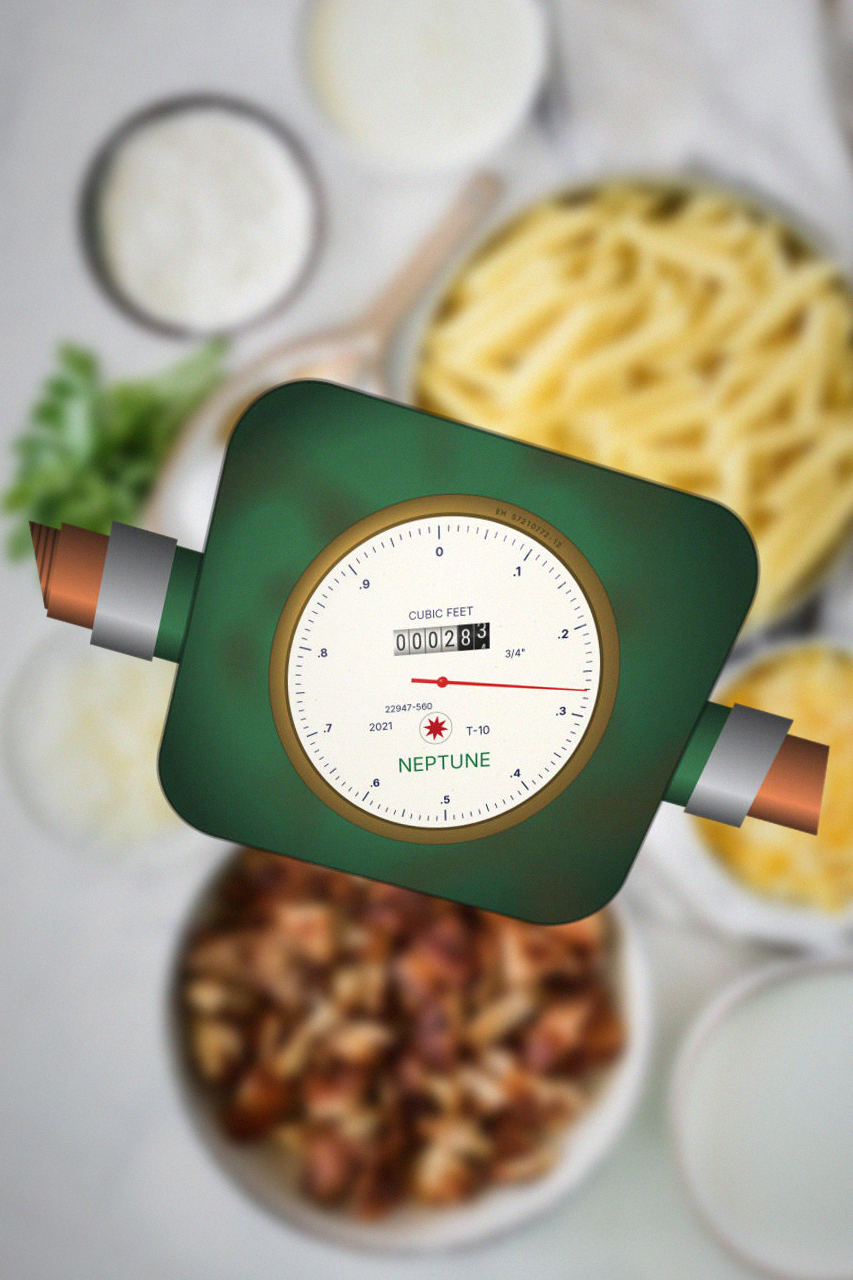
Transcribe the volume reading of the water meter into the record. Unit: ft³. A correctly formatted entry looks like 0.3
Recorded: 283.27
